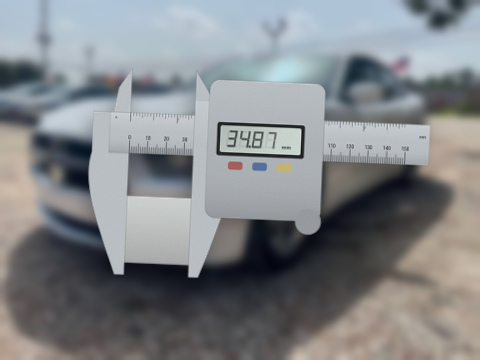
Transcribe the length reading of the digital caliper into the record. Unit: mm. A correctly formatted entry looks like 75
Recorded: 34.87
